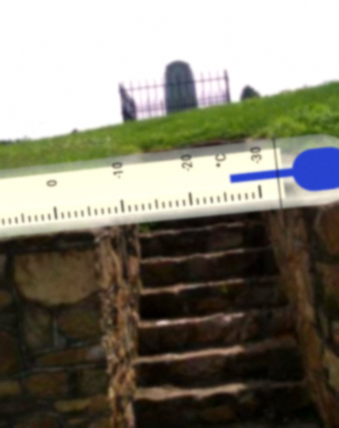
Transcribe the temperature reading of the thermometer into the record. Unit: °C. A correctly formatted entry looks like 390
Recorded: -26
